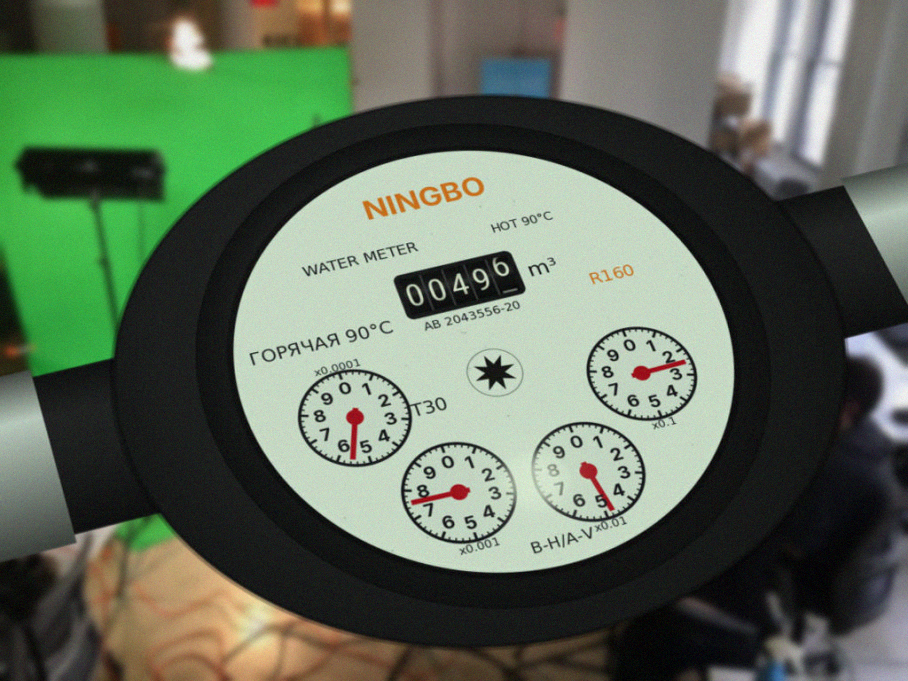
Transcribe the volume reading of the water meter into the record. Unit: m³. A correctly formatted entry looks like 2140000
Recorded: 496.2475
